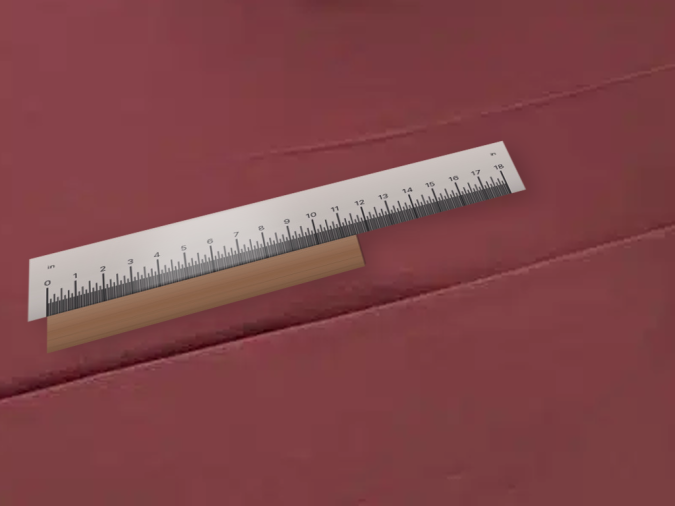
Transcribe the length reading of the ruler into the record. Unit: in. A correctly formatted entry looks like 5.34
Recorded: 11.5
